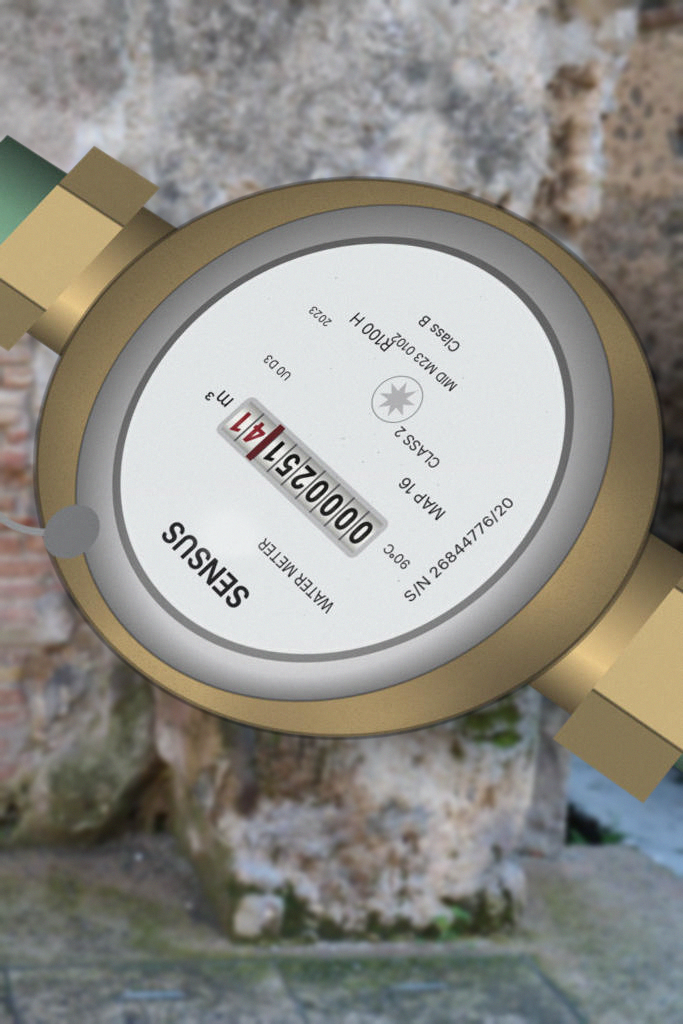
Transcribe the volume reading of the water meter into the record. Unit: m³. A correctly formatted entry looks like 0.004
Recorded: 251.41
